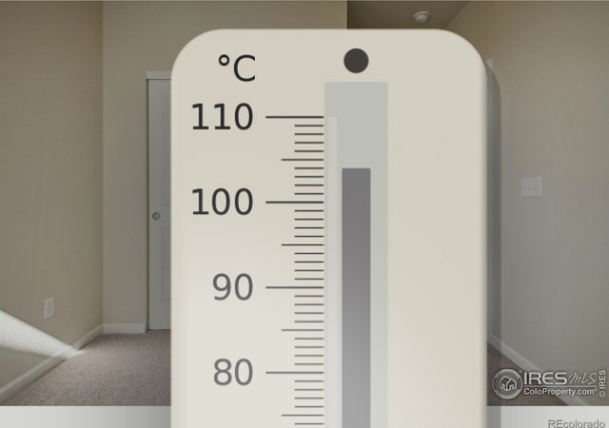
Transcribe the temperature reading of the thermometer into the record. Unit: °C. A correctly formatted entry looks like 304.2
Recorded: 104
